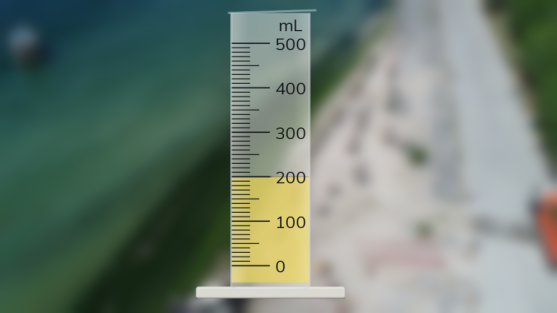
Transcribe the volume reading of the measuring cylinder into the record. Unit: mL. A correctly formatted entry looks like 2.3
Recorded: 200
